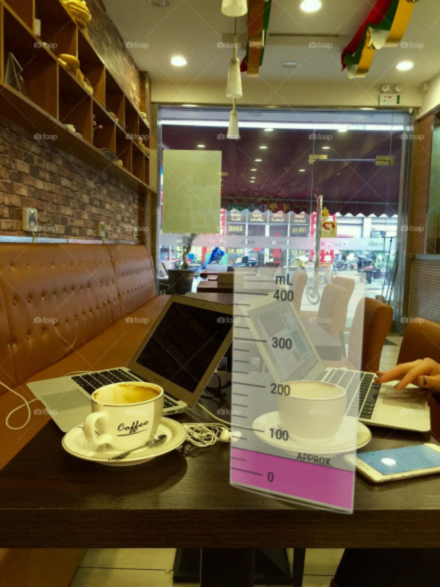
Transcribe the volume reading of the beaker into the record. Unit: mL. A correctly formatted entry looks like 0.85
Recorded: 50
